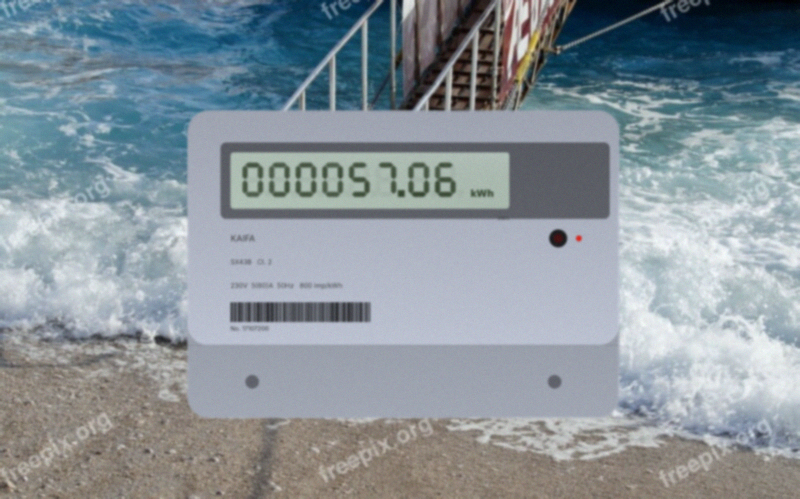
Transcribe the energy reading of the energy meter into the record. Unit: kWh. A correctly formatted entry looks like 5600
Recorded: 57.06
